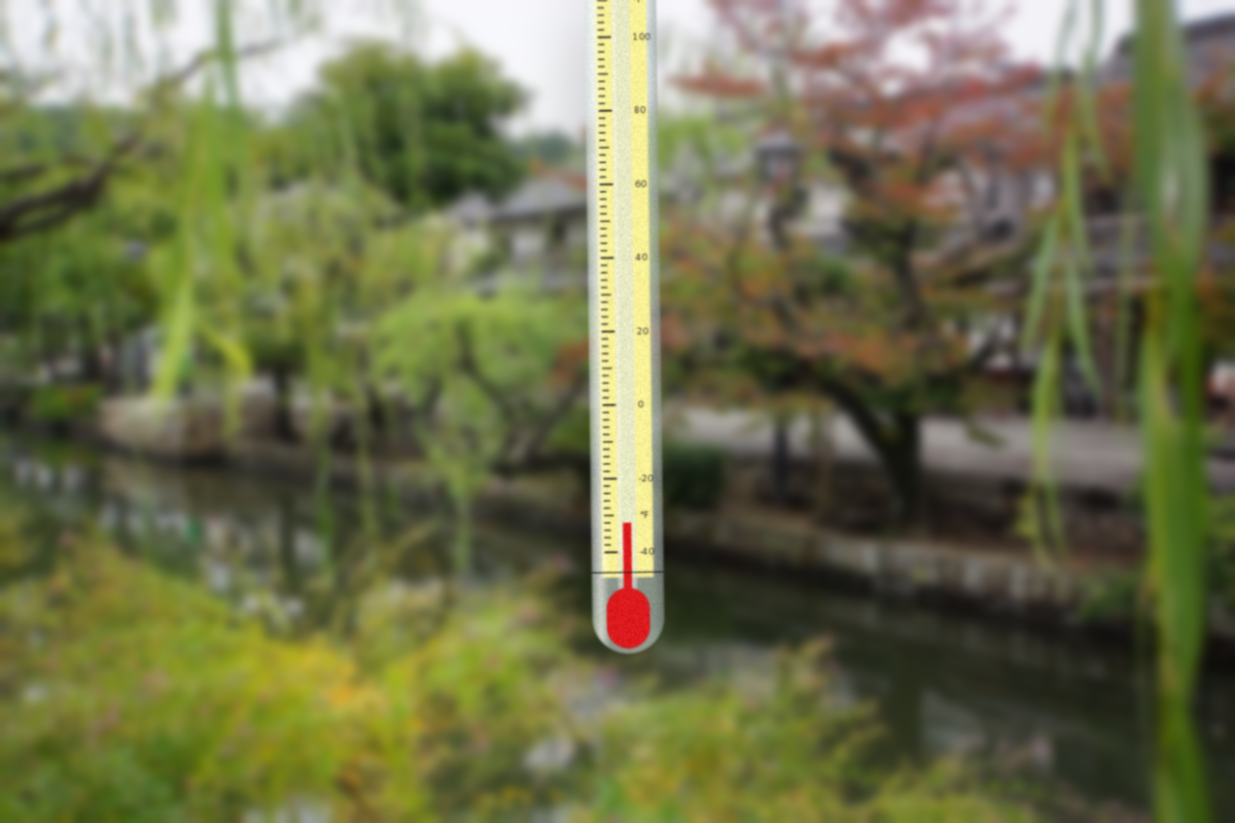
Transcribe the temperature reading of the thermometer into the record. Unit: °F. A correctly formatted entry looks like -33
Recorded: -32
